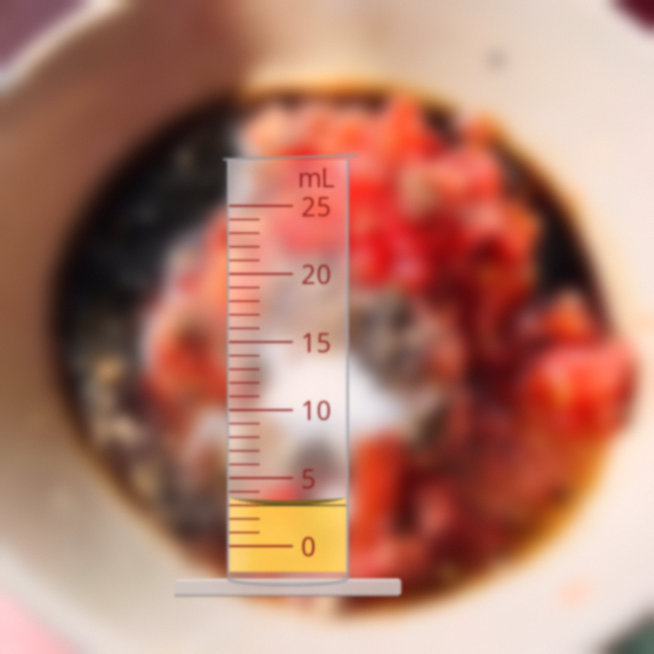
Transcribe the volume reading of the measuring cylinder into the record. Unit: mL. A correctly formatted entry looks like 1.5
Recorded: 3
